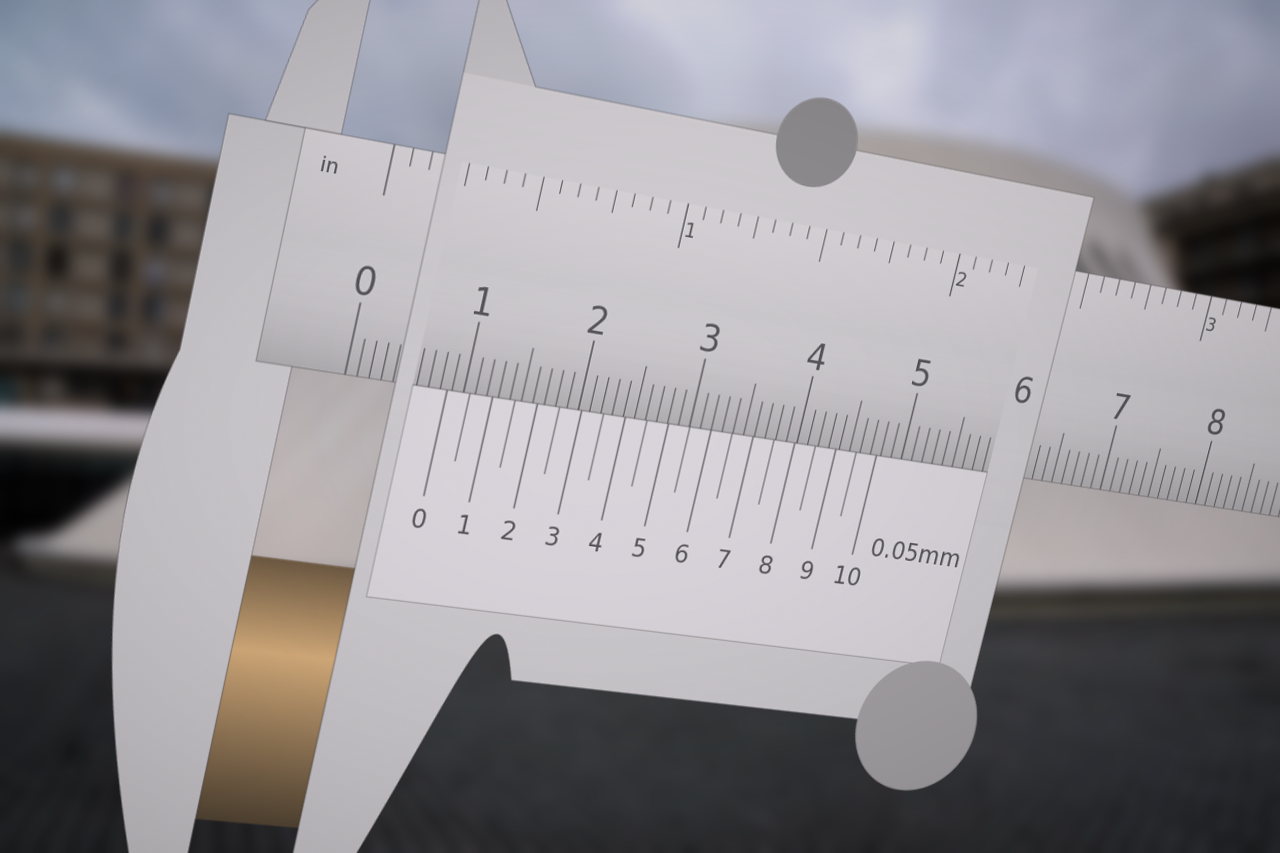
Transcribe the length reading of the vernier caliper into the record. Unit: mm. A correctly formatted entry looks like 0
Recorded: 8.6
